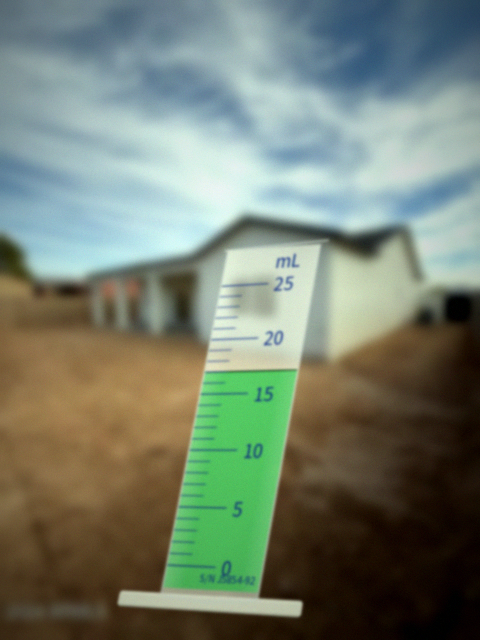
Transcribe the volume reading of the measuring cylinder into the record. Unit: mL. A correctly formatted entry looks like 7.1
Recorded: 17
